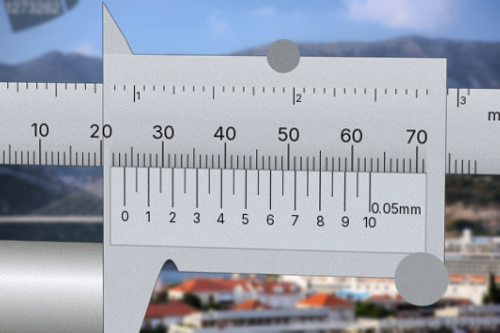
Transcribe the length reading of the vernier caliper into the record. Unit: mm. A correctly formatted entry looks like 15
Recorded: 23.8
